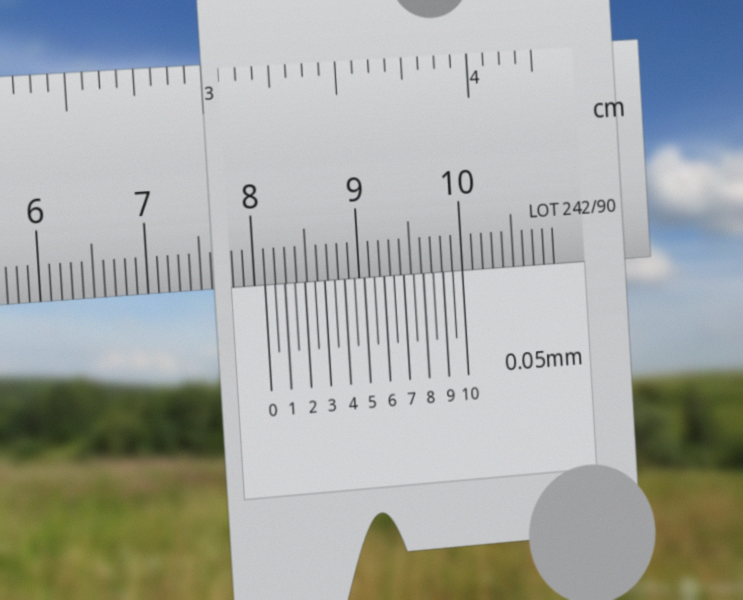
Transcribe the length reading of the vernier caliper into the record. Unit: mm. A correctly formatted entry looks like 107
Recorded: 81.0
